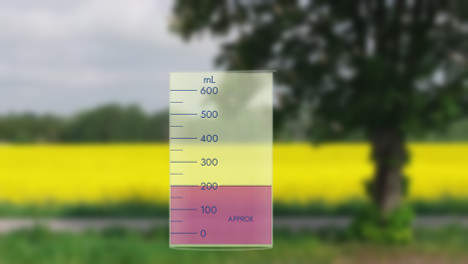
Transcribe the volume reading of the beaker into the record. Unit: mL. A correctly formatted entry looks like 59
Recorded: 200
